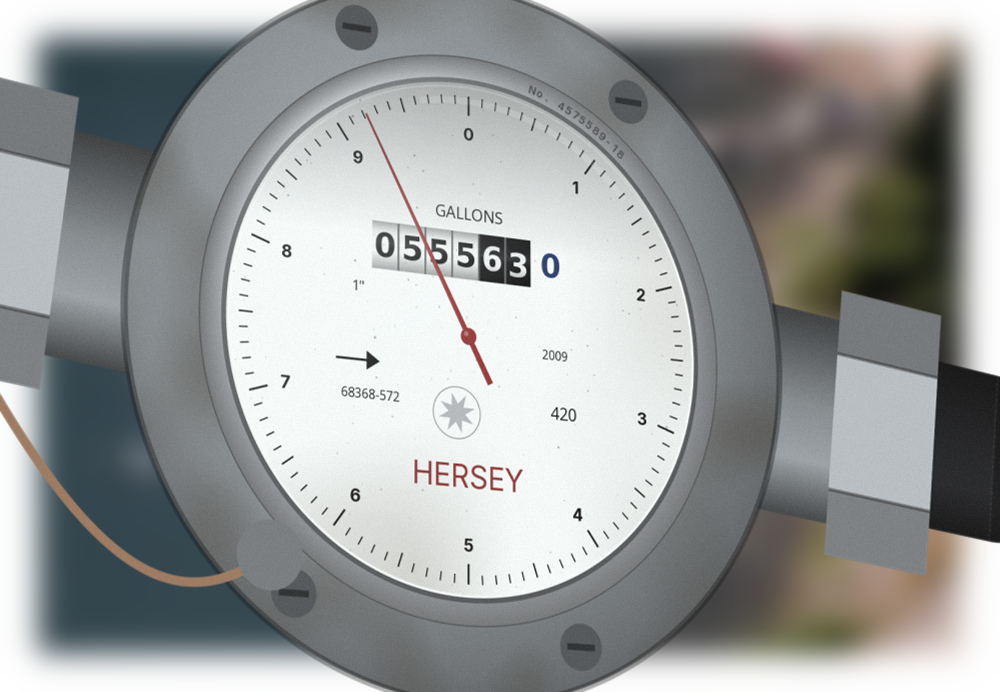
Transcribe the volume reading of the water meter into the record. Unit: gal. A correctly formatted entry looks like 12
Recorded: 555629.2
